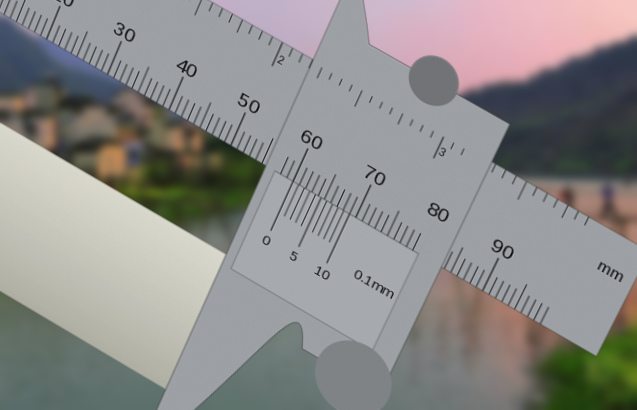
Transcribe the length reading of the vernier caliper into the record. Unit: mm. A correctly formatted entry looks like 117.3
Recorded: 60.0
